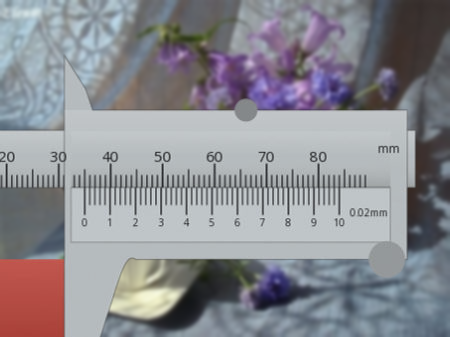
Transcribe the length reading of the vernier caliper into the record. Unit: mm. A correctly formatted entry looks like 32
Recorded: 35.0
